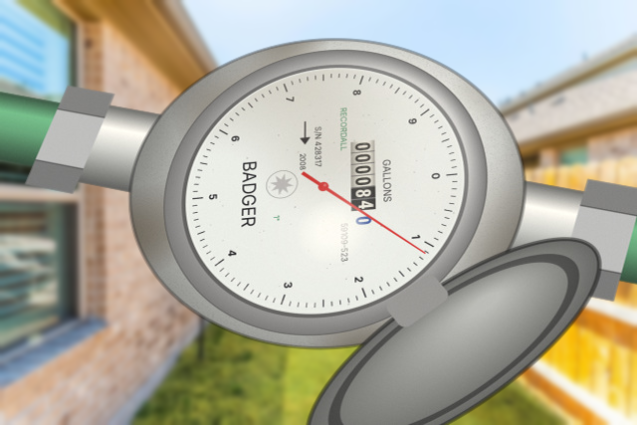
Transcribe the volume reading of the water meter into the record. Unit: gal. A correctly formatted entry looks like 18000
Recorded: 841.1
